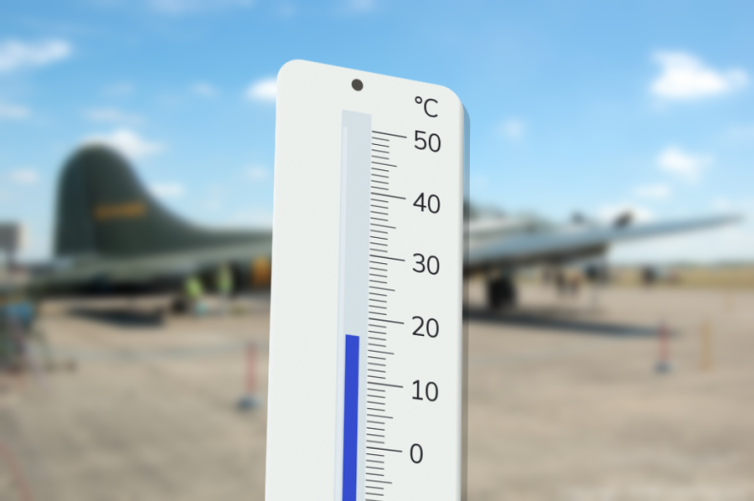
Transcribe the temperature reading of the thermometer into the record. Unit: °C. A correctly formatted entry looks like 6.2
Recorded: 17
